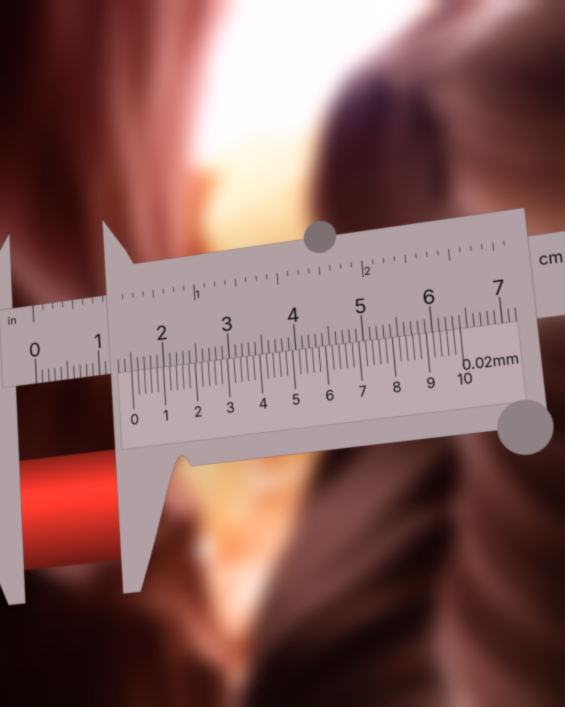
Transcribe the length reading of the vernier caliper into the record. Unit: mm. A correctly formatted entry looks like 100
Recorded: 15.0
